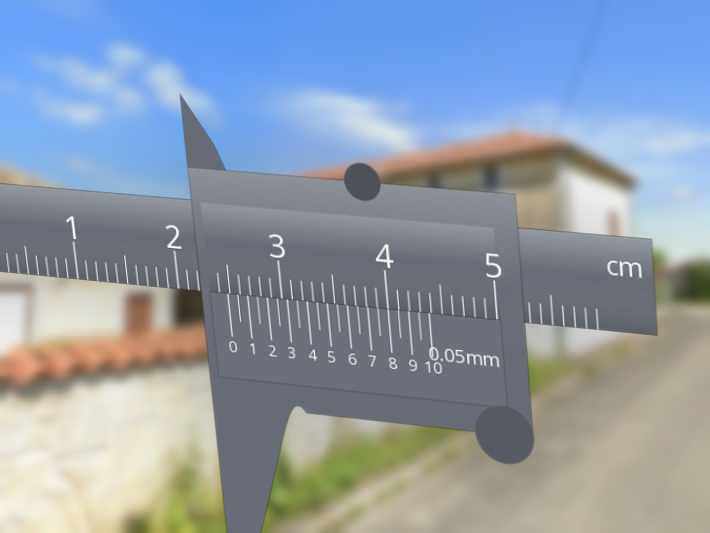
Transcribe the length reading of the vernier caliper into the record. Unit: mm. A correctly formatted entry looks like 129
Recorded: 24.8
